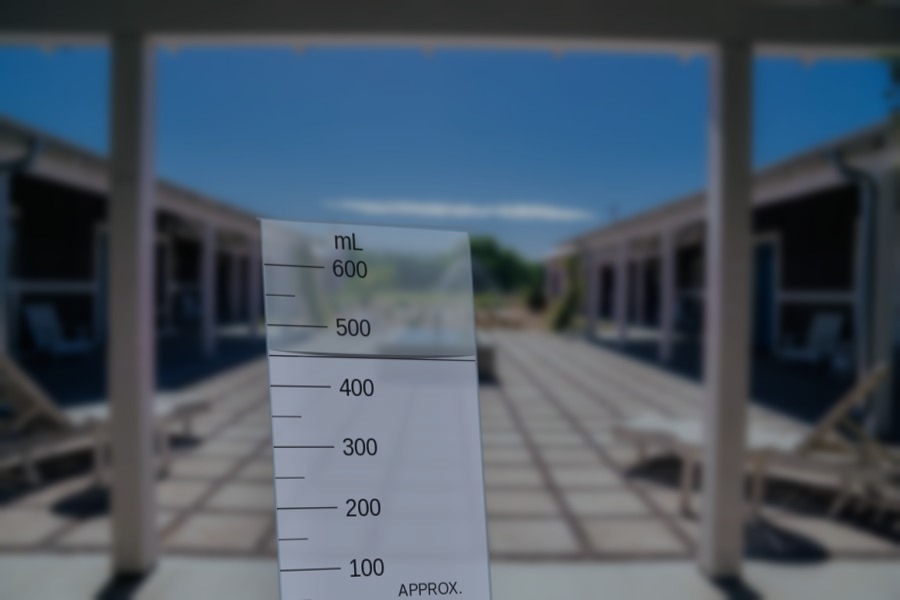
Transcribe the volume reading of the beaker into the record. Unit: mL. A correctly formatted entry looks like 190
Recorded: 450
